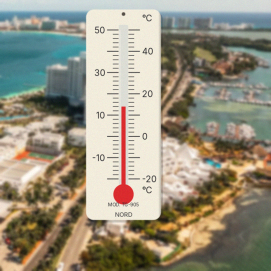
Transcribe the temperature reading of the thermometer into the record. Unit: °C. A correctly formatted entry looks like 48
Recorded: 14
